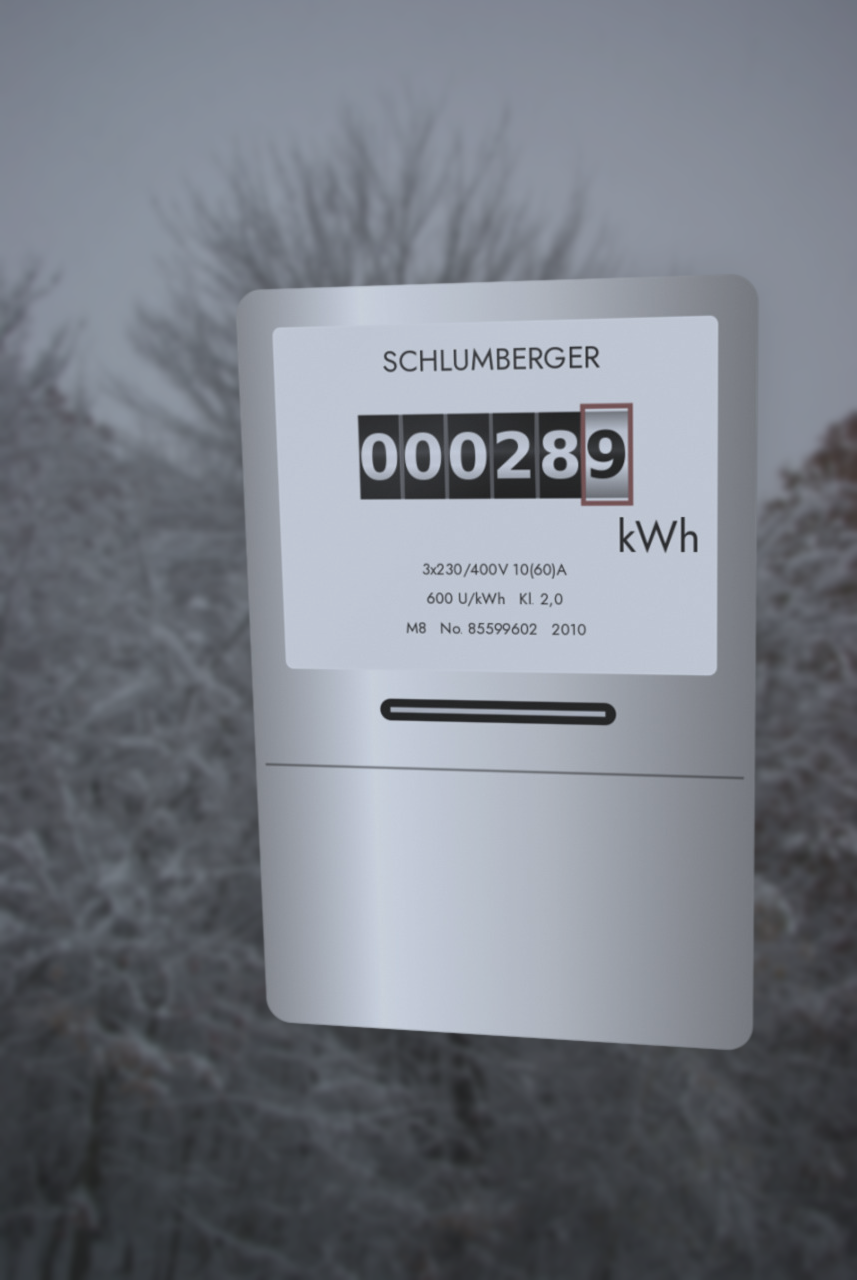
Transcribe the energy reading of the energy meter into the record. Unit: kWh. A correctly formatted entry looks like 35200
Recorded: 28.9
